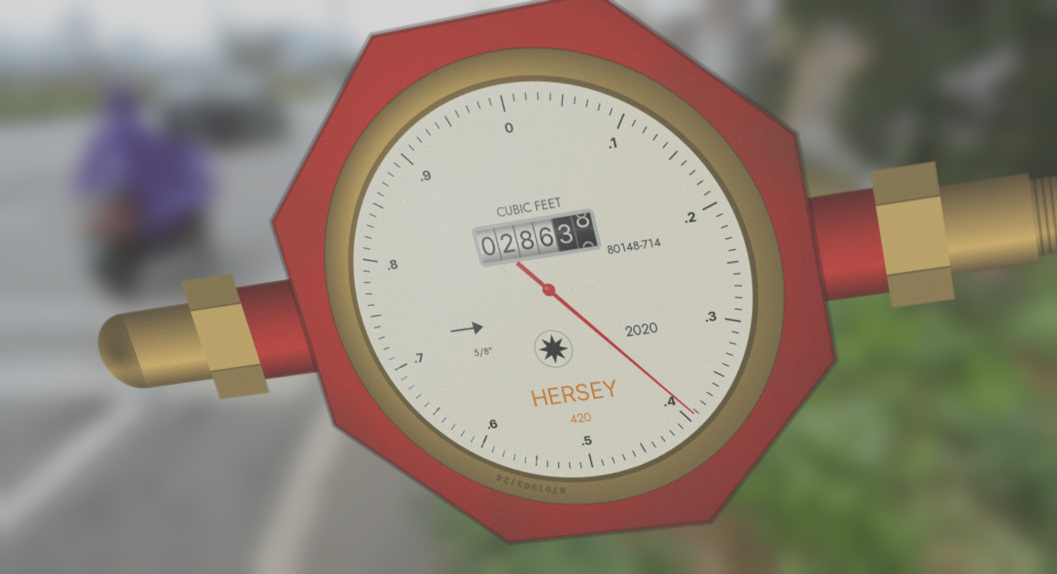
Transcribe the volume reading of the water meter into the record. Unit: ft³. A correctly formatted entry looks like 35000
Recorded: 28638.39
